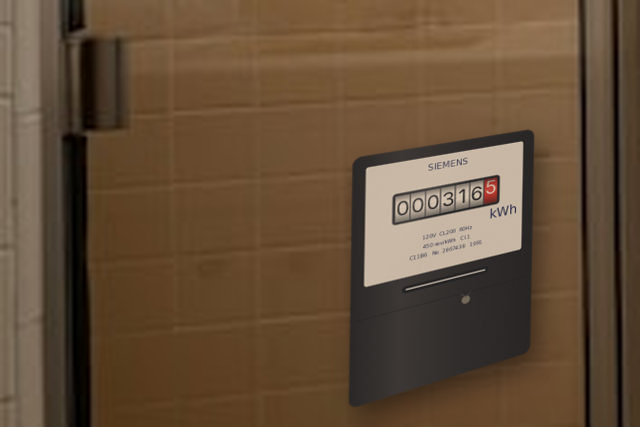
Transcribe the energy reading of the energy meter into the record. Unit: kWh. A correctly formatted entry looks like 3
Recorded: 316.5
